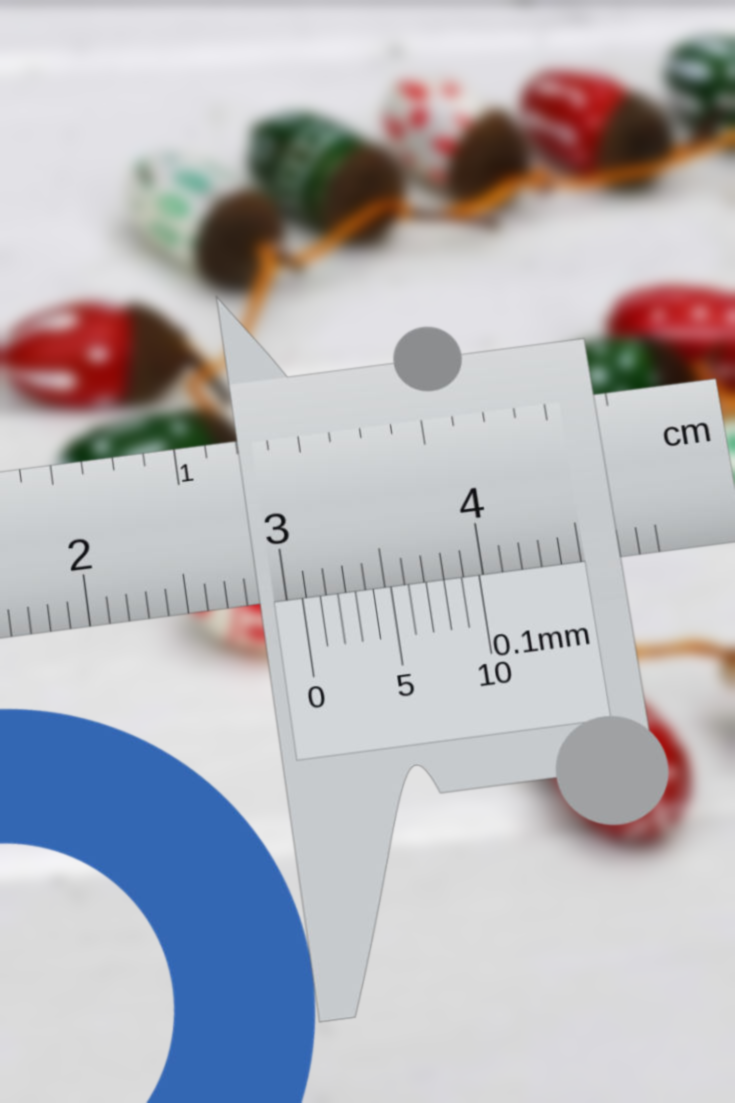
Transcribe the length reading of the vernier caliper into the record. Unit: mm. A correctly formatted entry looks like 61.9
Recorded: 30.8
